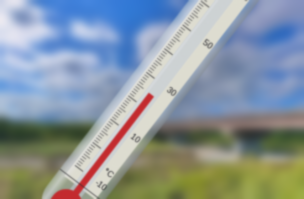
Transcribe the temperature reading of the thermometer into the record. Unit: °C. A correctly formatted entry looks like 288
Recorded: 25
